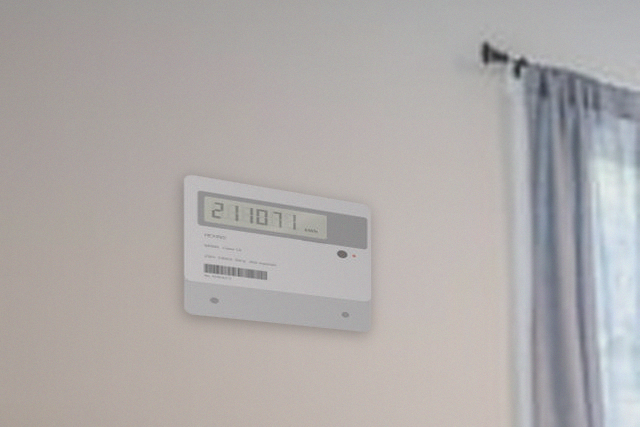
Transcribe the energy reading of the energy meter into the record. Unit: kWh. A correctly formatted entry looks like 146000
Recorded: 211071
